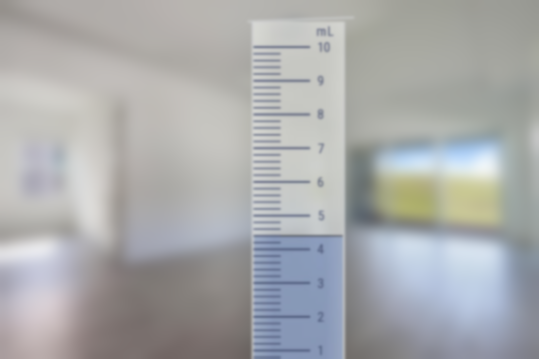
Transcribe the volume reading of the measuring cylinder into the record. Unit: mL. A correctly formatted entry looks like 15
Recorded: 4.4
